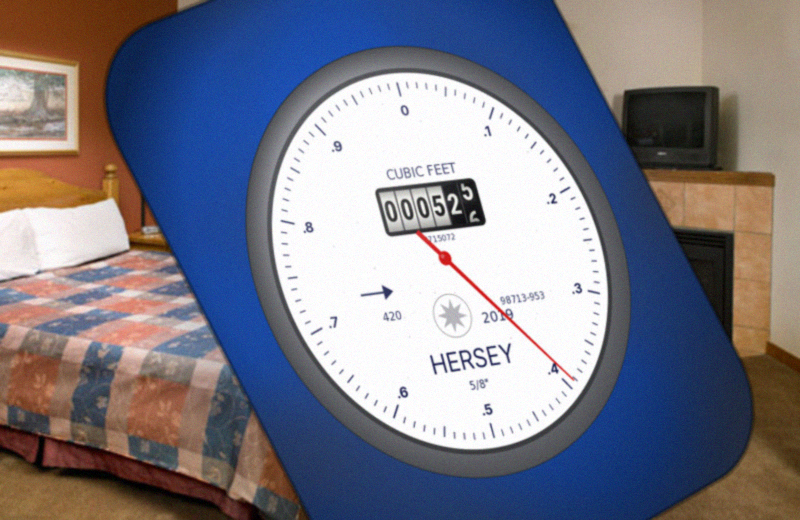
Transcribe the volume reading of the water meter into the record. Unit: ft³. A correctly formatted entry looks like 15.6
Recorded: 525.39
